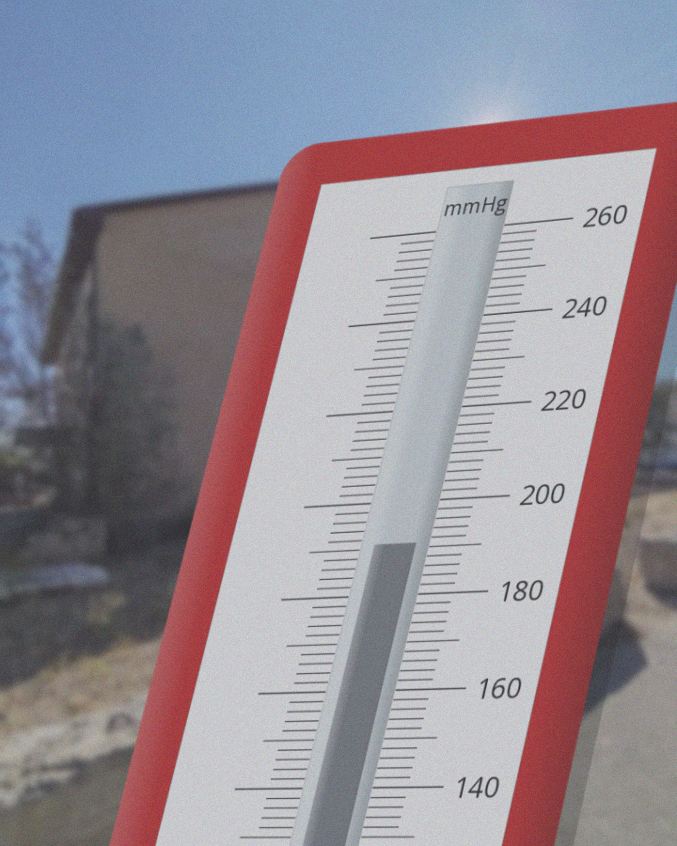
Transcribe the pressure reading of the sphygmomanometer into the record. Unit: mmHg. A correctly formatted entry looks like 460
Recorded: 191
